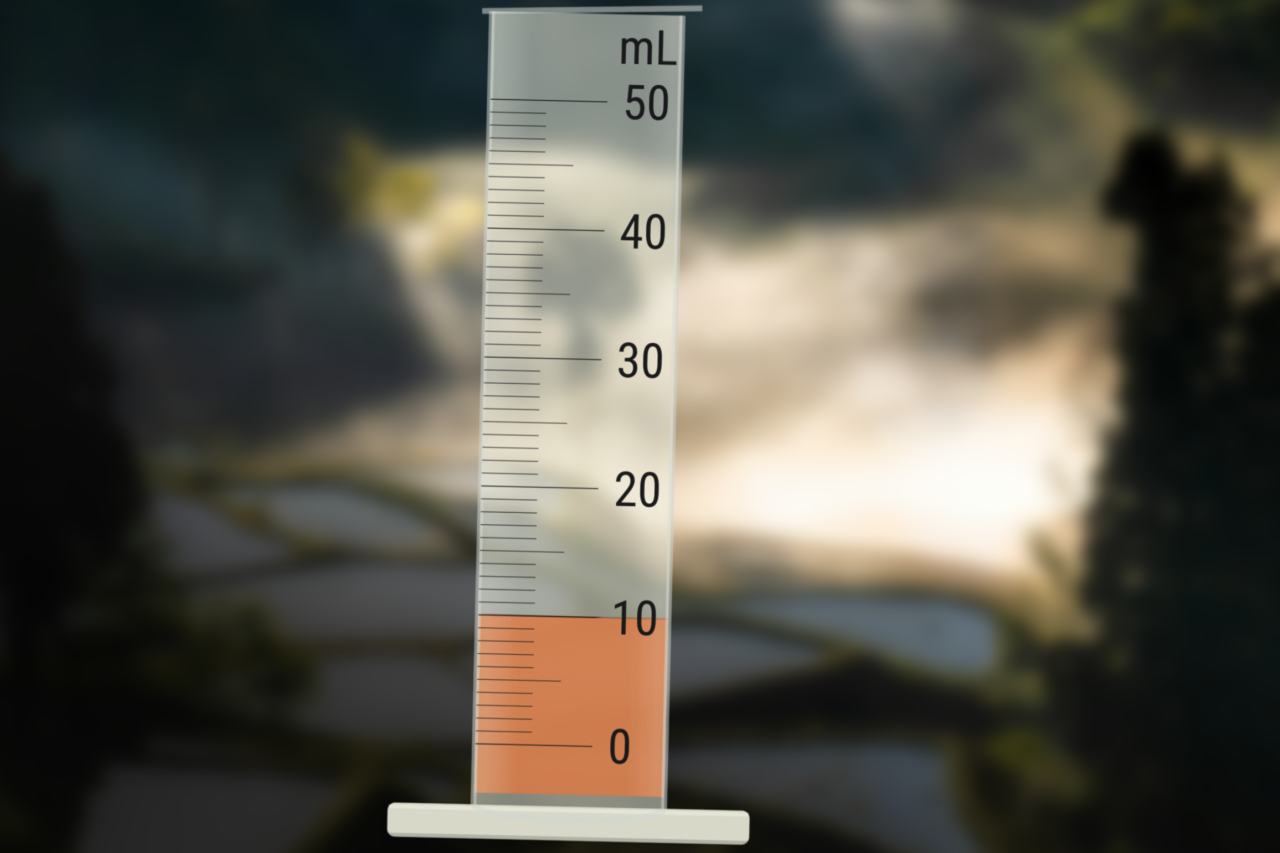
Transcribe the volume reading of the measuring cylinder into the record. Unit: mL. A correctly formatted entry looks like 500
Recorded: 10
